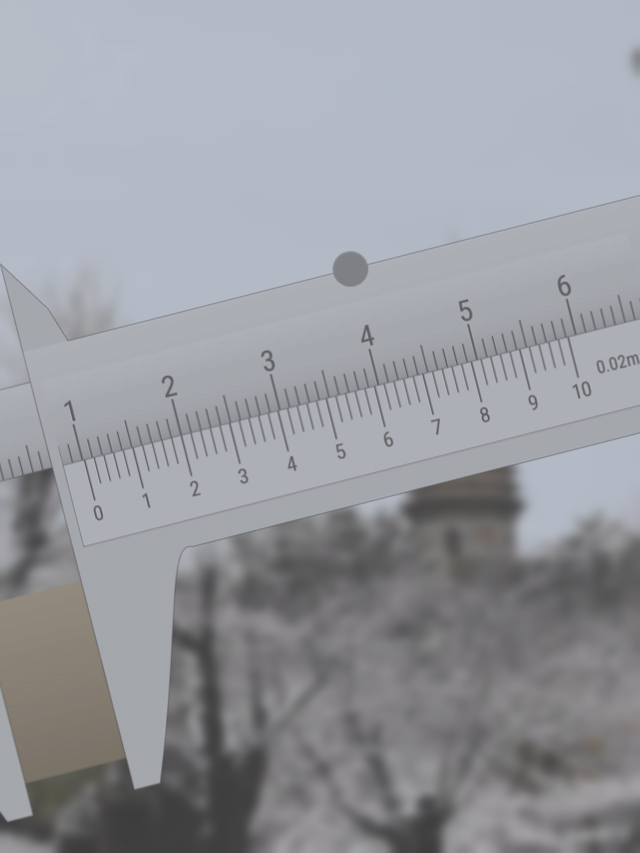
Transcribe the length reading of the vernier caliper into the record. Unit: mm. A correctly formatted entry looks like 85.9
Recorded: 10.2
